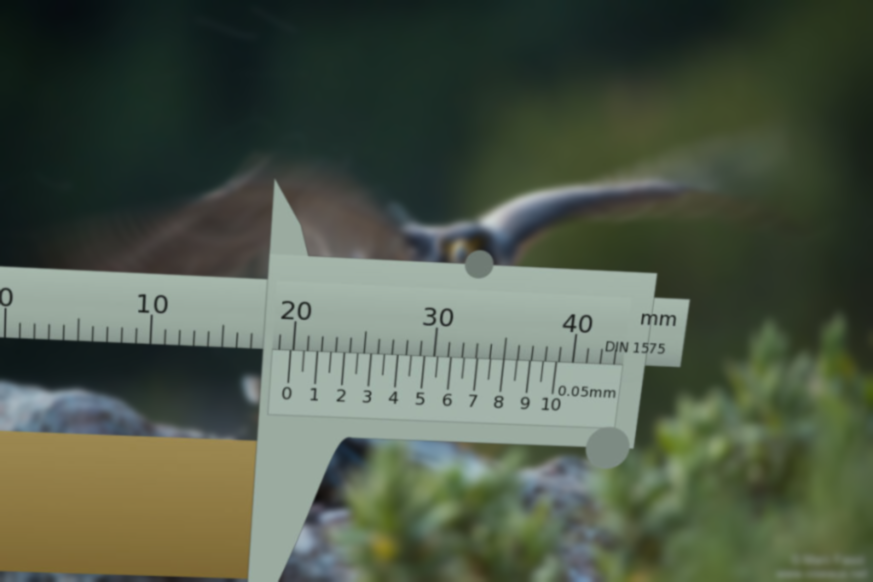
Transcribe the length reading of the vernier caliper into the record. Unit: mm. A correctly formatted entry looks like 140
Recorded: 19.8
